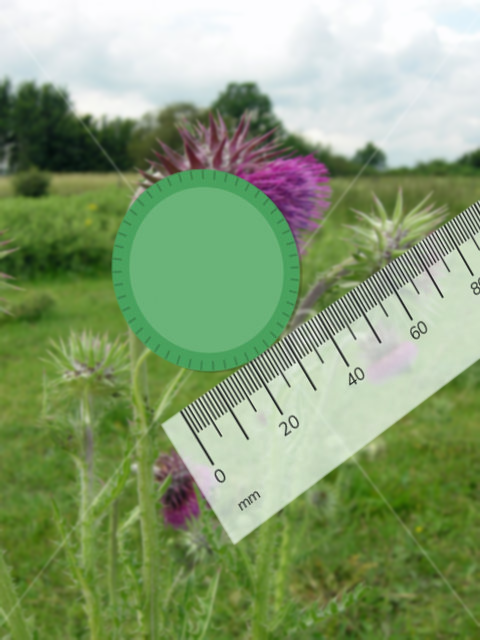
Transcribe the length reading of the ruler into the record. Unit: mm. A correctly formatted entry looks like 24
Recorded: 45
